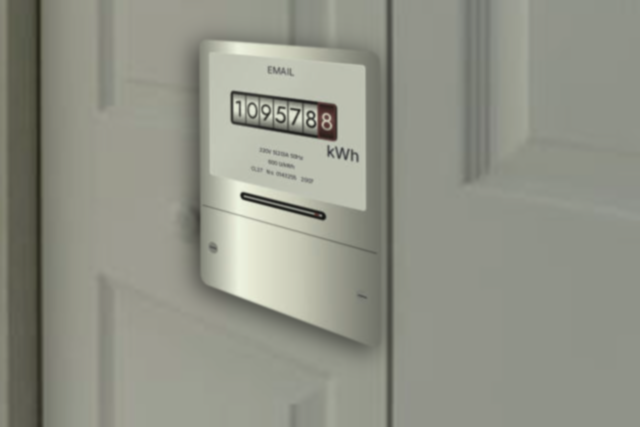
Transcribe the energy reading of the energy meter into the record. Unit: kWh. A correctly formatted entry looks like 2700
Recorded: 109578.8
